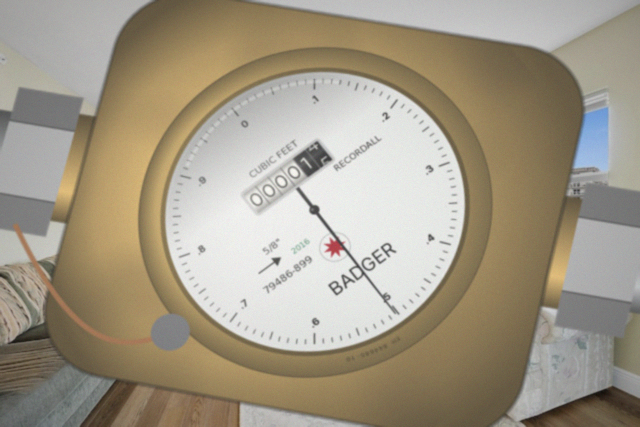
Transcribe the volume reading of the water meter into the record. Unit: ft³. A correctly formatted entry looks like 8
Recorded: 14.50
